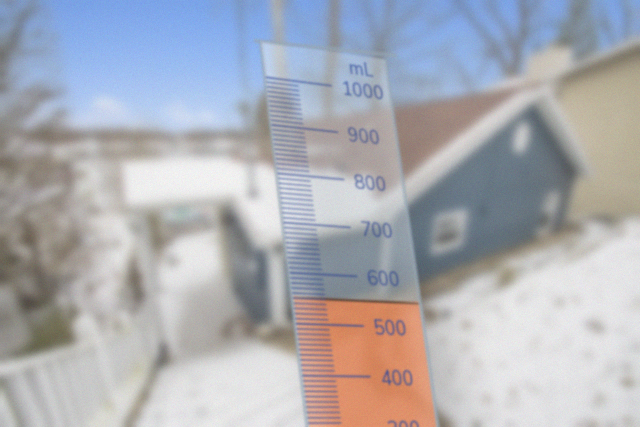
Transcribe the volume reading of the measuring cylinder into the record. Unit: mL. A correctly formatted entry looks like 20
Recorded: 550
